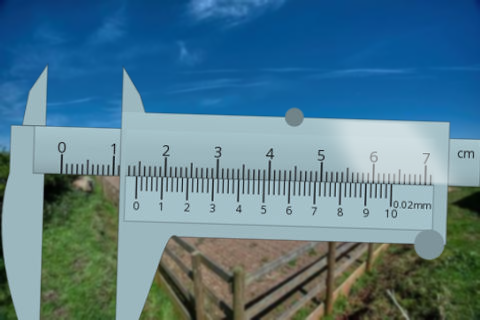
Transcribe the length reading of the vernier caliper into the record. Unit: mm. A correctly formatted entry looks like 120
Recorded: 14.5
